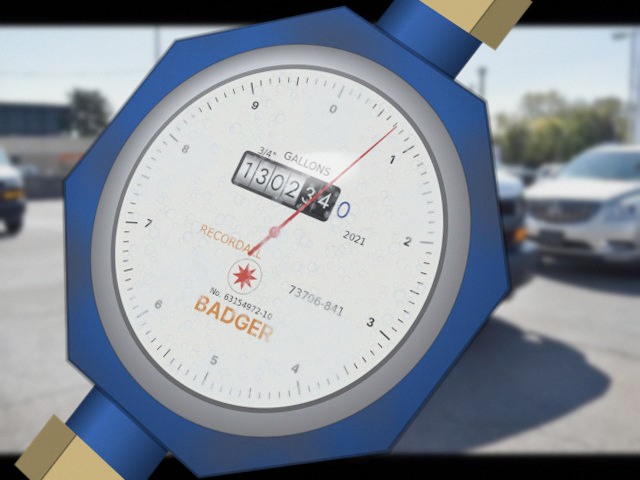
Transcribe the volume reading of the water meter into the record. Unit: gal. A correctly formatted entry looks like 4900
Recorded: 1302340.7
